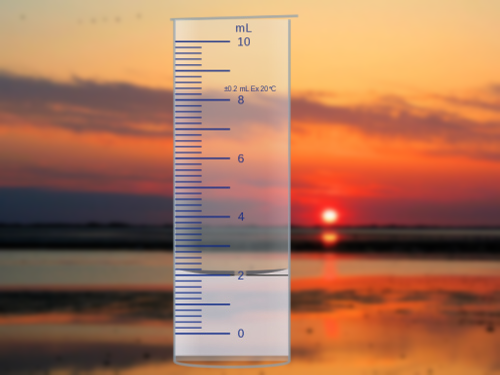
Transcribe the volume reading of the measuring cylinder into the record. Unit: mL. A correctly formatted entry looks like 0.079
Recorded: 2
